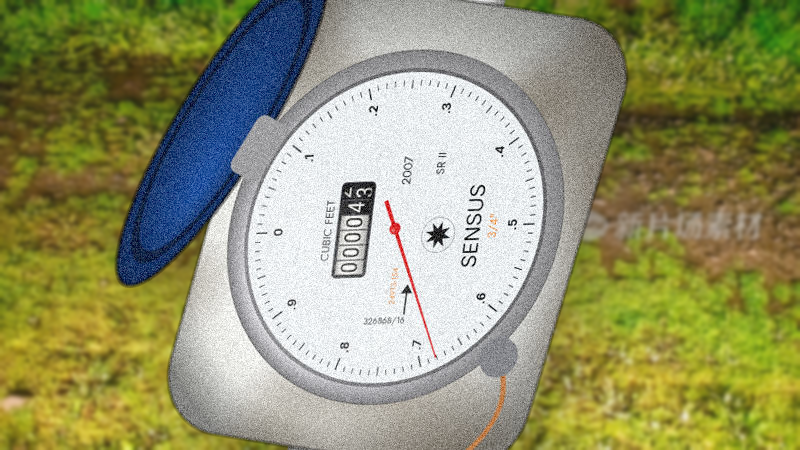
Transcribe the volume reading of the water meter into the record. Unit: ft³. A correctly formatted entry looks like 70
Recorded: 42.68
